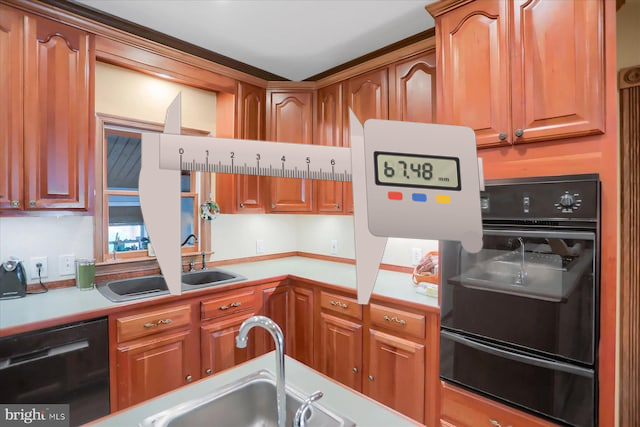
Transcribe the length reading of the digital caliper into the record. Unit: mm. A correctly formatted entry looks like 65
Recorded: 67.48
